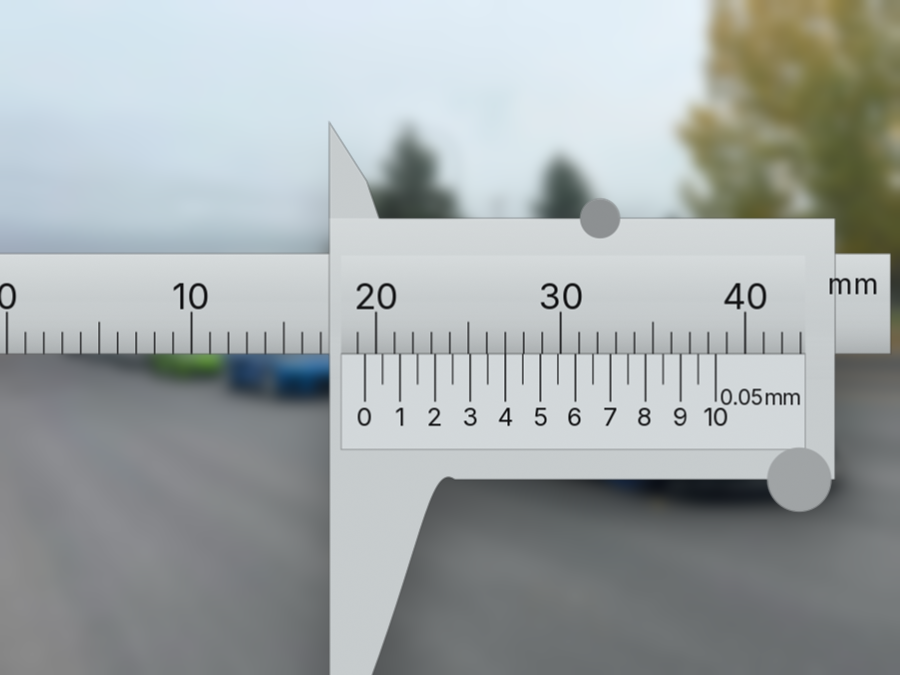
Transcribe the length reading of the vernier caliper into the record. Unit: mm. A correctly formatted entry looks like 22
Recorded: 19.4
